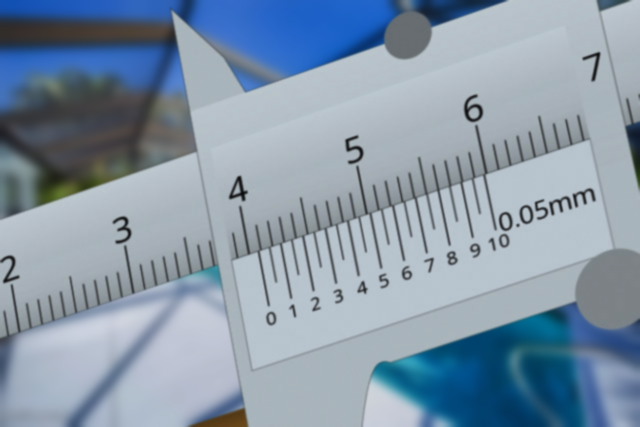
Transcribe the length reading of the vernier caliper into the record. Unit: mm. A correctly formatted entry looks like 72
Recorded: 40.8
